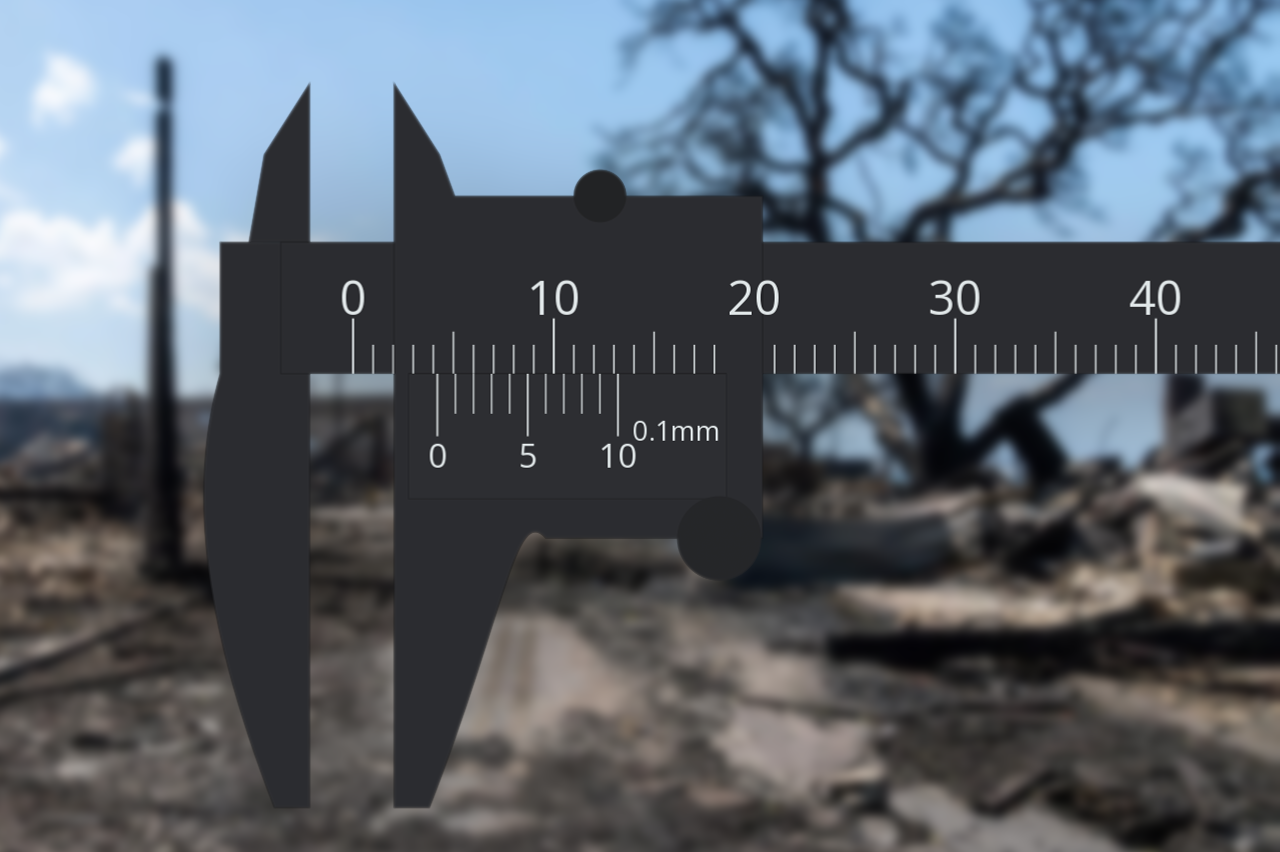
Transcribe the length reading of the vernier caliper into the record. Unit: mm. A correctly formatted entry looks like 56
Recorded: 4.2
